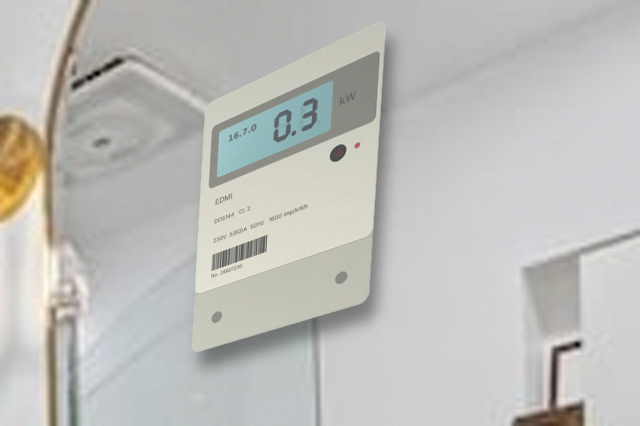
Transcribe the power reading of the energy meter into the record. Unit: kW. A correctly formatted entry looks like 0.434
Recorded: 0.3
